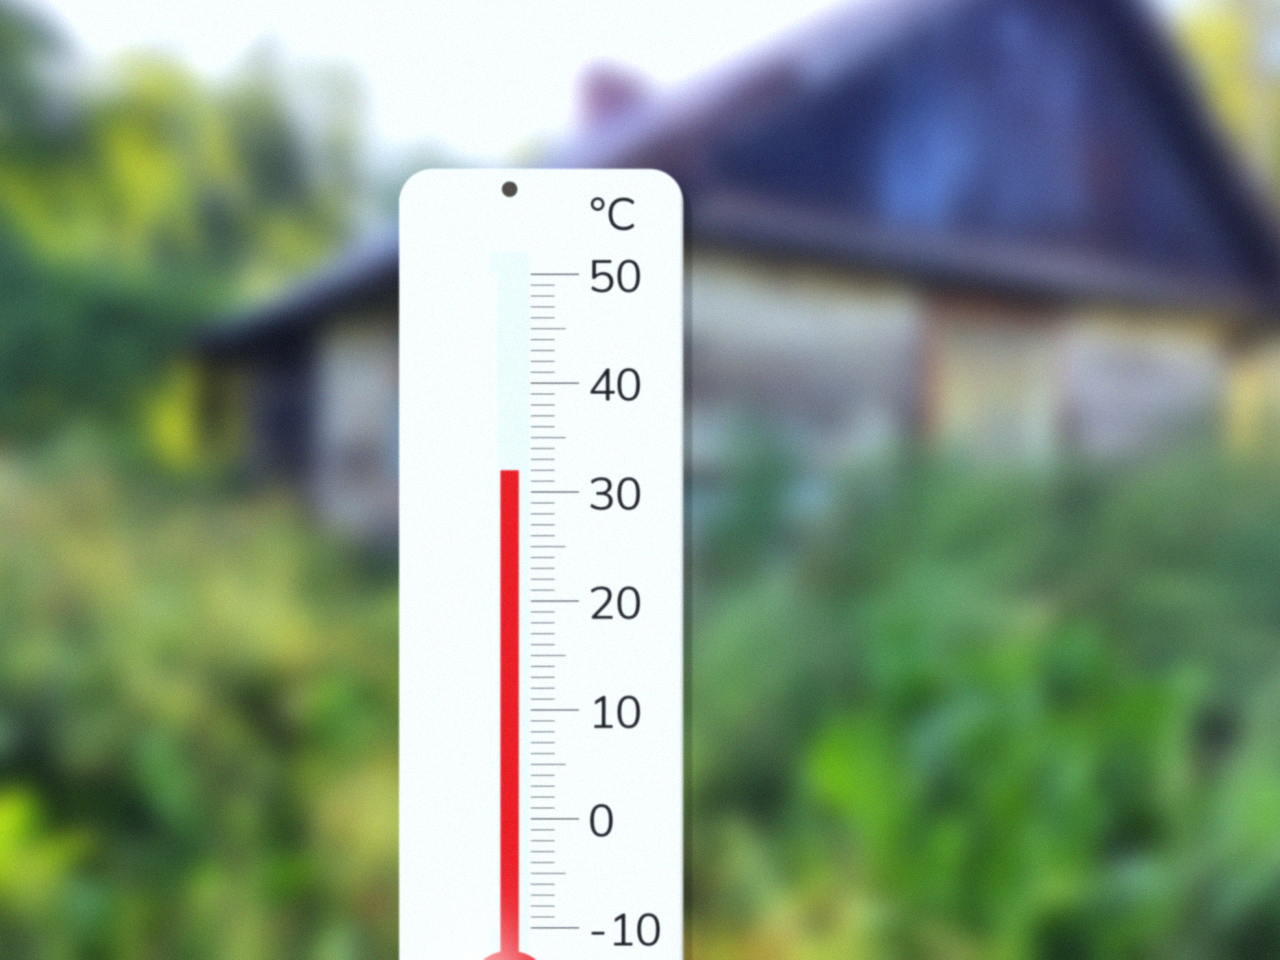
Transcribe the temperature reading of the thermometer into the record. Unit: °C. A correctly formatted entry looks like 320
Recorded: 32
